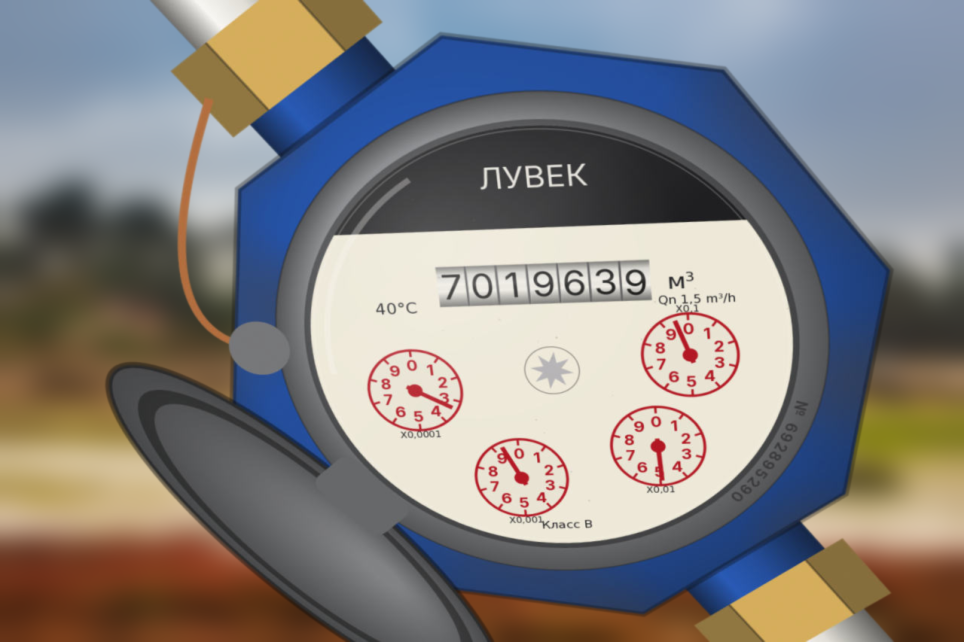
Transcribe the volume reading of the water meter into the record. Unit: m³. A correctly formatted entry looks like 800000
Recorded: 7019638.9493
